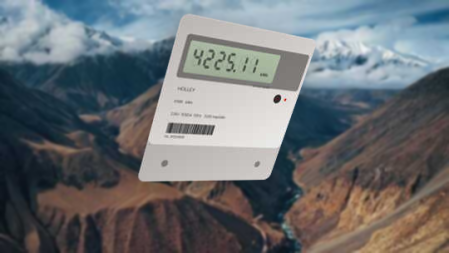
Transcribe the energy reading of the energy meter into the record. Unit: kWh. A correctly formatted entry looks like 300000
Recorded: 4225.11
